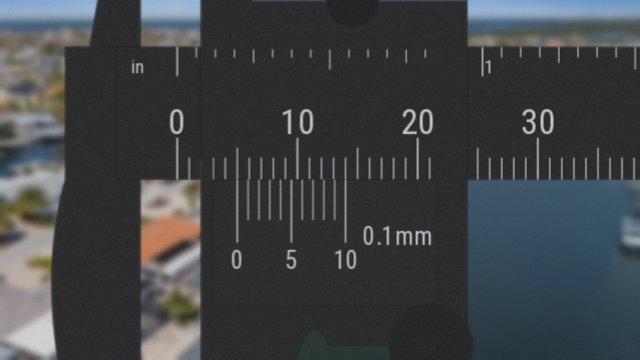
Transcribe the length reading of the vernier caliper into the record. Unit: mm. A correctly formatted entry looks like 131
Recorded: 5.0
